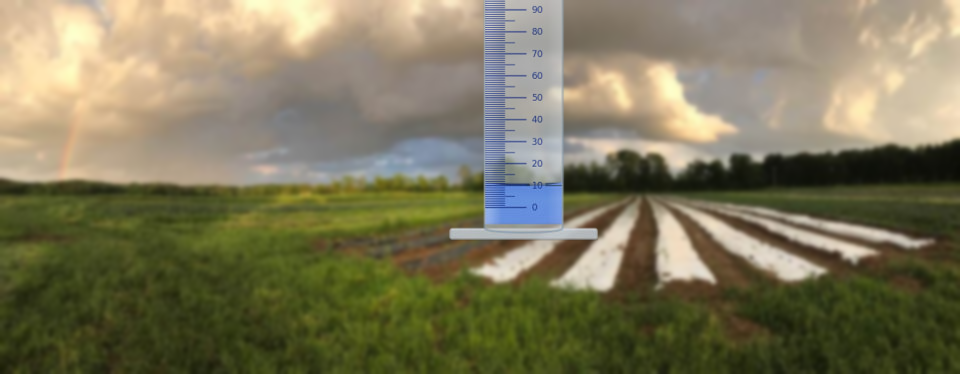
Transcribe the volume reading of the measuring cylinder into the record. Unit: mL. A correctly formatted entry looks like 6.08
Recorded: 10
